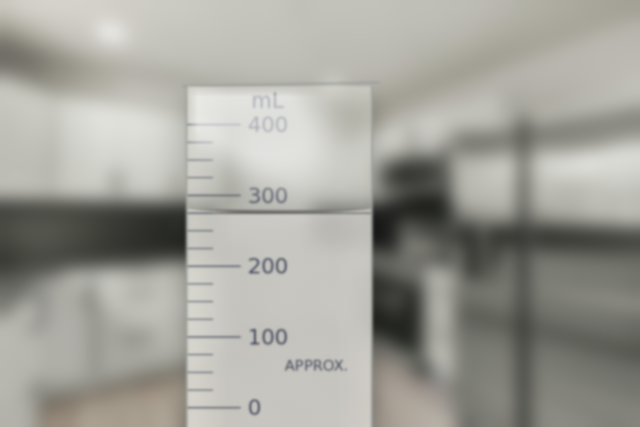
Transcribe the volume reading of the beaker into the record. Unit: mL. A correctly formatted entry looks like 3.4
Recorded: 275
